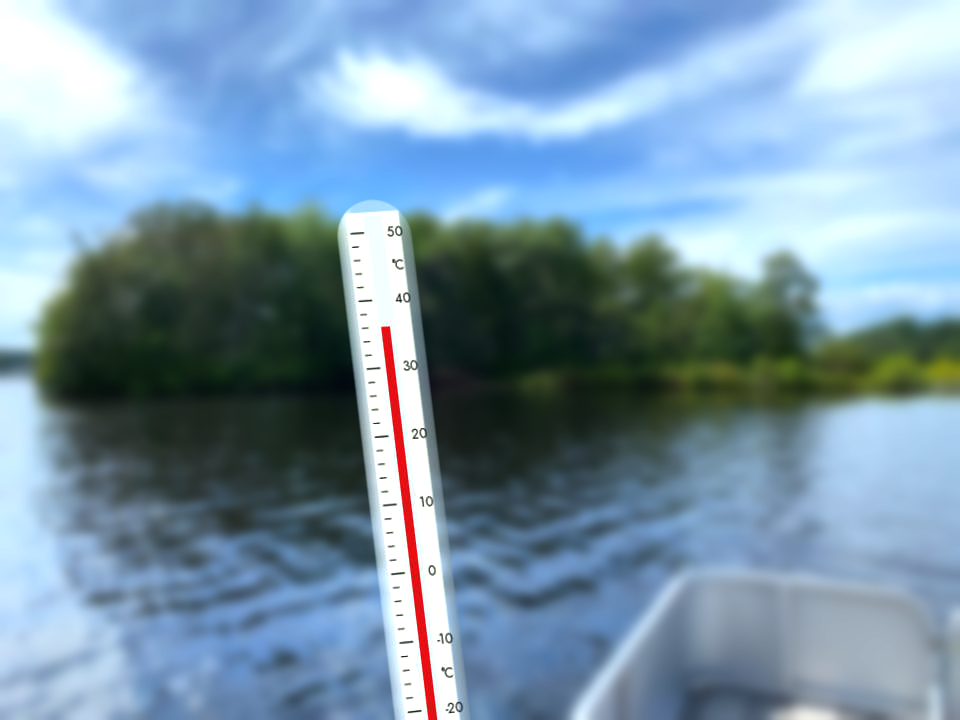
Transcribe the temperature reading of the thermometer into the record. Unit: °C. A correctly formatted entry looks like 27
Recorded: 36
